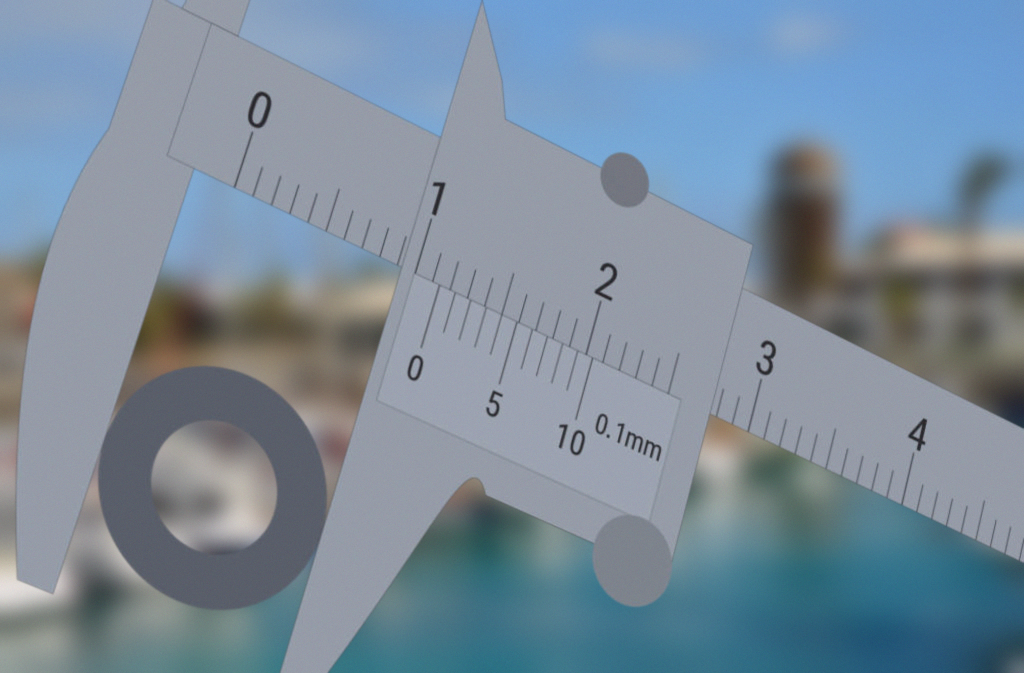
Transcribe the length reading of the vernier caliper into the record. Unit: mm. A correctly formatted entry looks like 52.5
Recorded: 11.4
